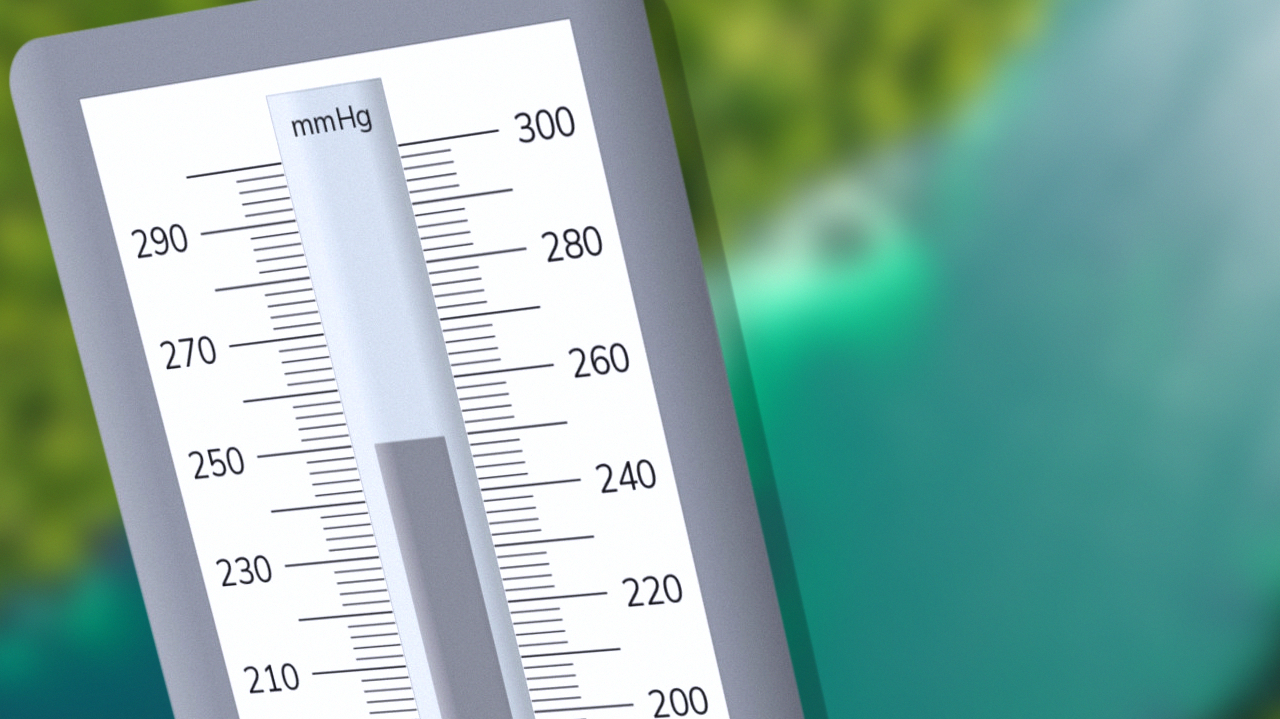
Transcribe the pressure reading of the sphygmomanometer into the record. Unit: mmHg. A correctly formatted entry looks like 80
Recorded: 250
